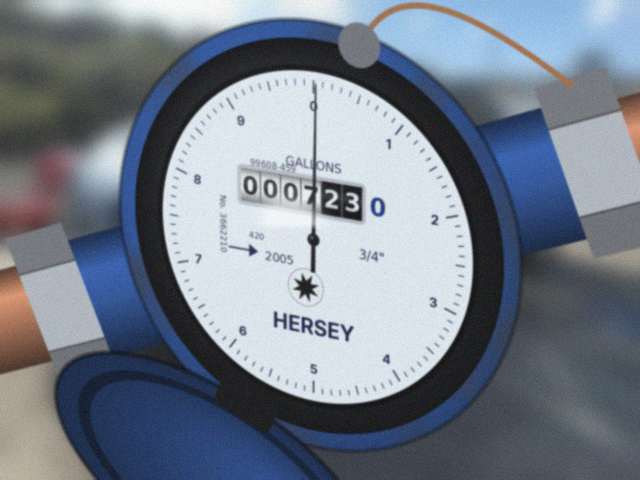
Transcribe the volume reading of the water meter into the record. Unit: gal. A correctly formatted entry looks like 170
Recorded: 7230.0
